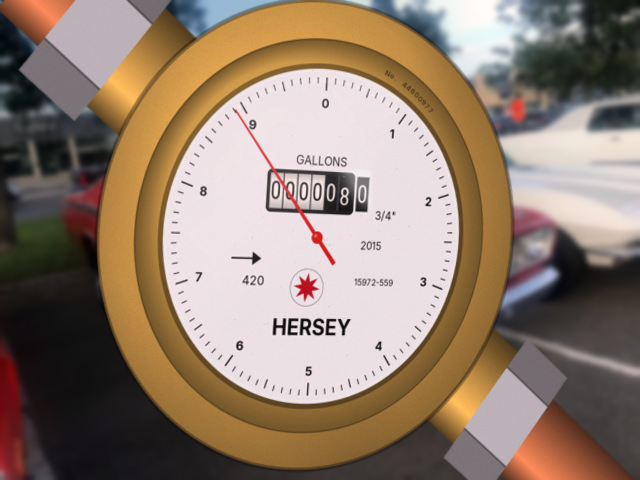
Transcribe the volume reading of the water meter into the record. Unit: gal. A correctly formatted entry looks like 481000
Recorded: 78.9
